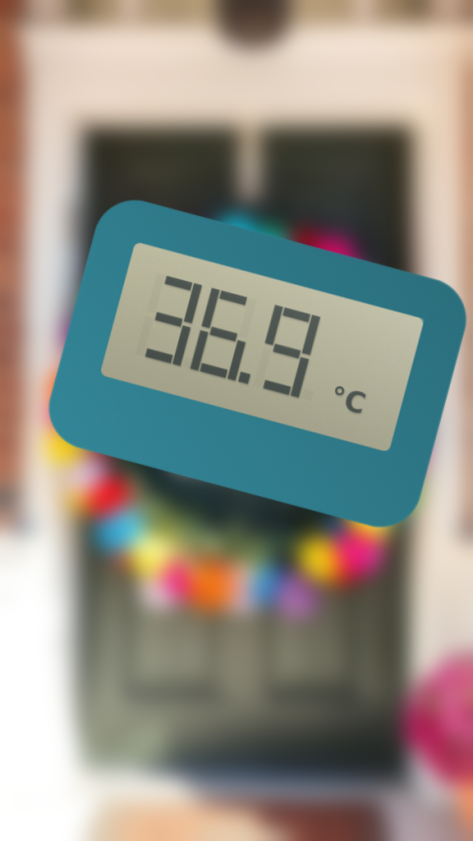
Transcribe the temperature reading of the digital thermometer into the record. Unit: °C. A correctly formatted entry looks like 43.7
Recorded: 36.9
